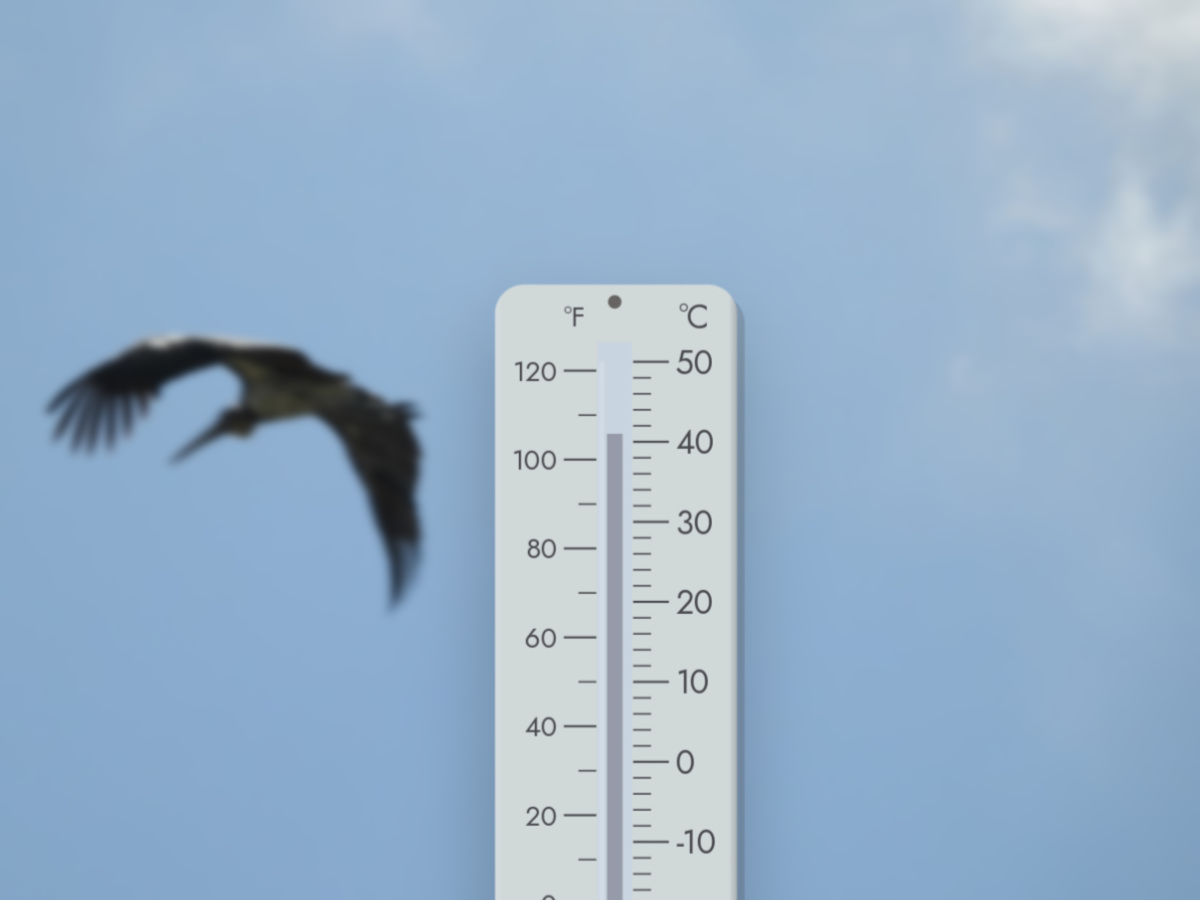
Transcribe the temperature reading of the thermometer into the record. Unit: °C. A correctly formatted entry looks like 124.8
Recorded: 41
